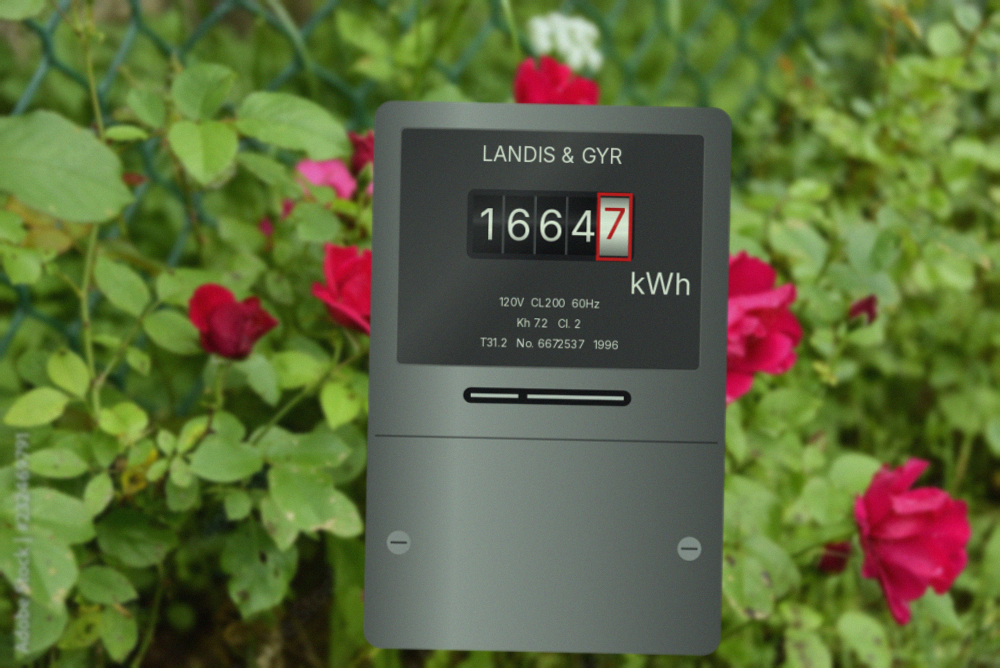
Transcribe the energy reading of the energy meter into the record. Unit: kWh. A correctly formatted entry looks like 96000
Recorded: 1664.7
